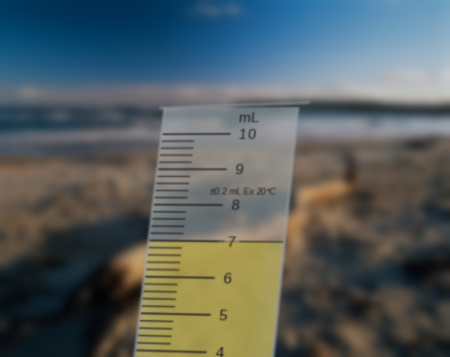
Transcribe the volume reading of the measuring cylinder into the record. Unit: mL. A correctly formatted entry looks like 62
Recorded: 7
